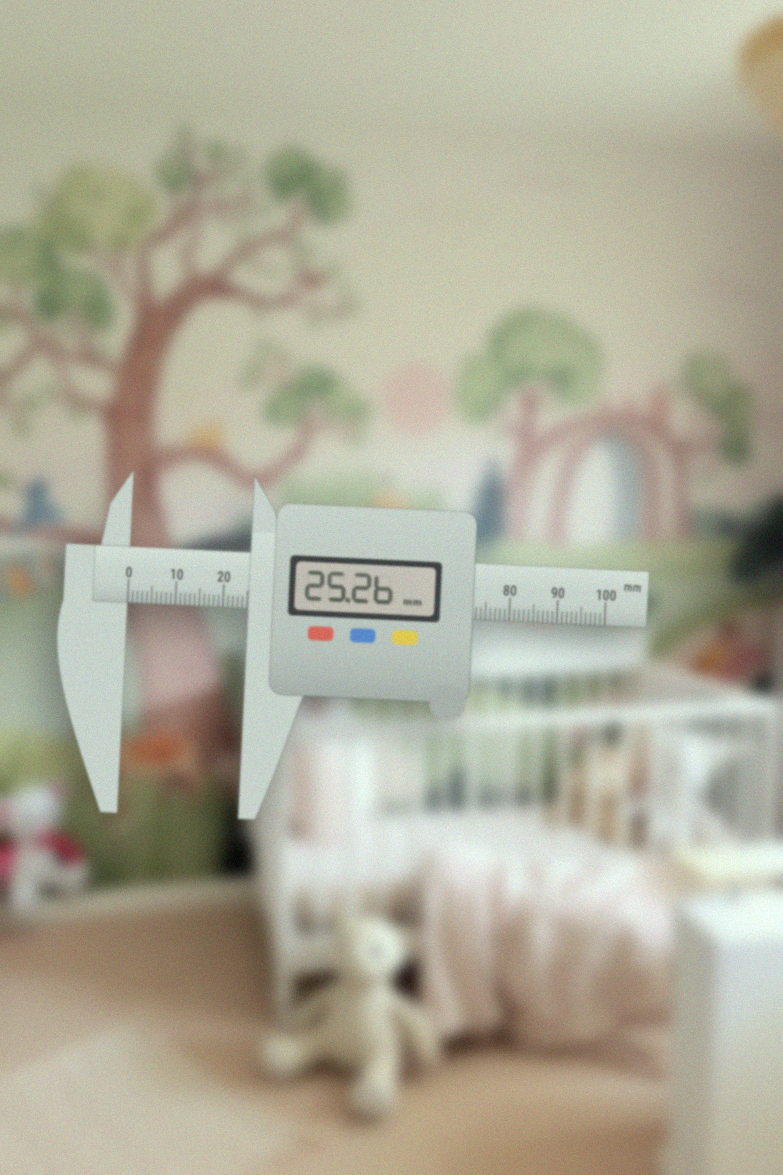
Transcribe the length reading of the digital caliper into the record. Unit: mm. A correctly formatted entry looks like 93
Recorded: 25.26
